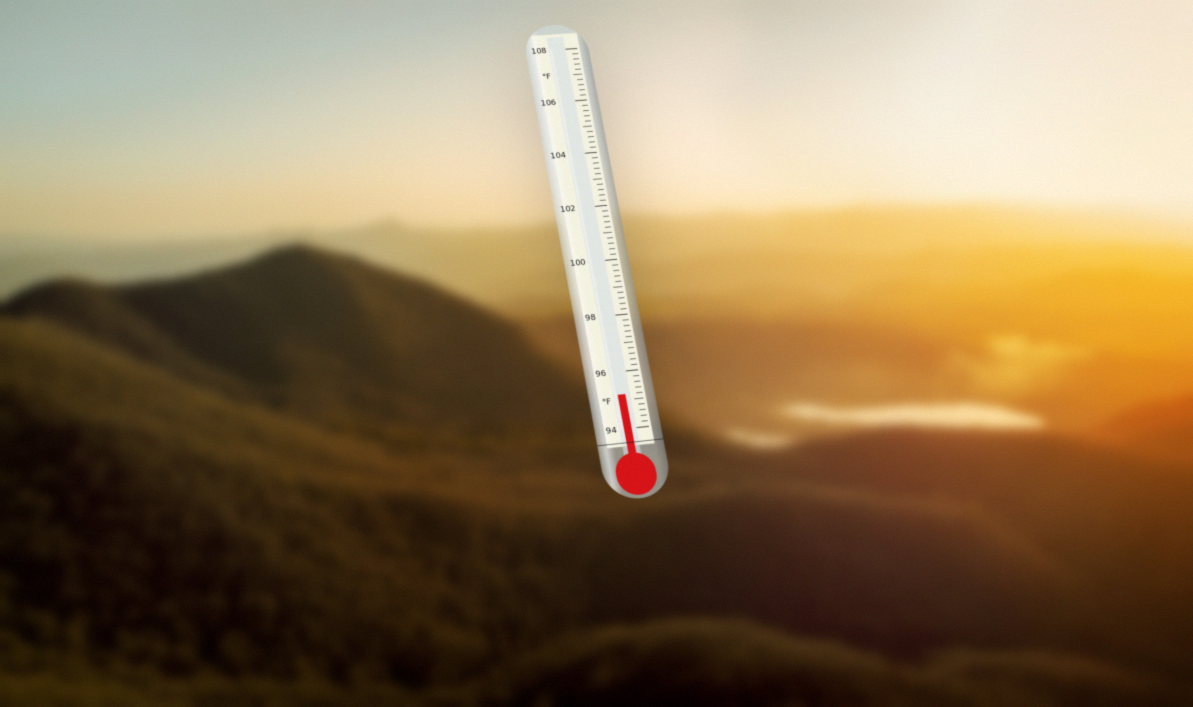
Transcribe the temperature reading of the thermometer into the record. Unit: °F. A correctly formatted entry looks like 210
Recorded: 95.2
